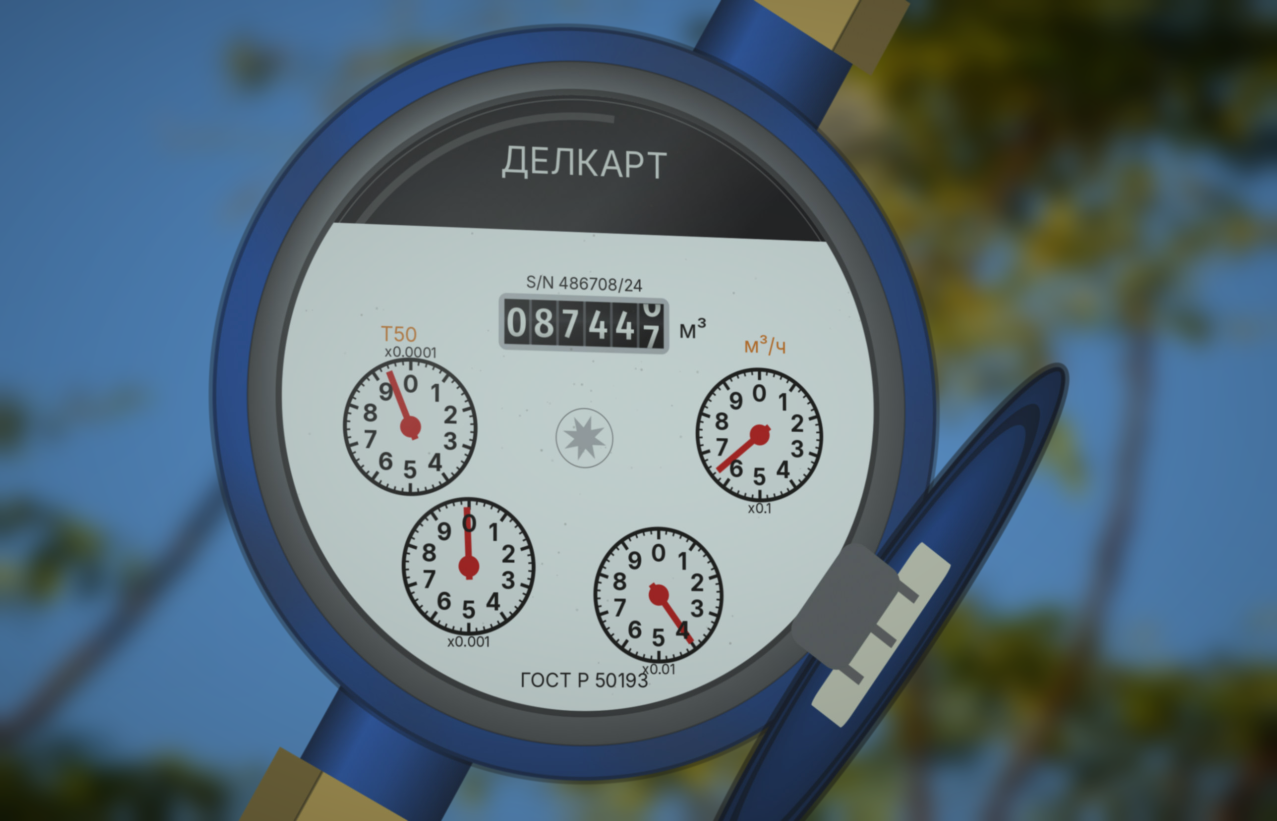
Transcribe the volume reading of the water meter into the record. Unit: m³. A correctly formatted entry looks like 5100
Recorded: 87446.6399
